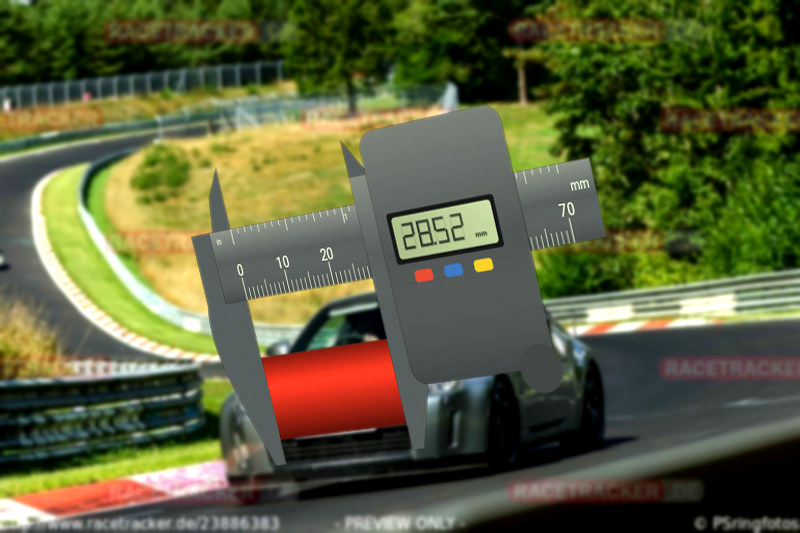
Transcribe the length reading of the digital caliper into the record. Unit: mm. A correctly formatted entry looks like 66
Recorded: 28.52
